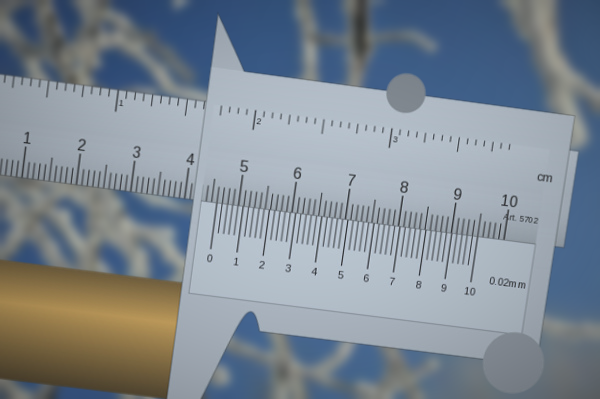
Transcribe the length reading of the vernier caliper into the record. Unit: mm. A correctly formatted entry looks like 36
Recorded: 46.0
